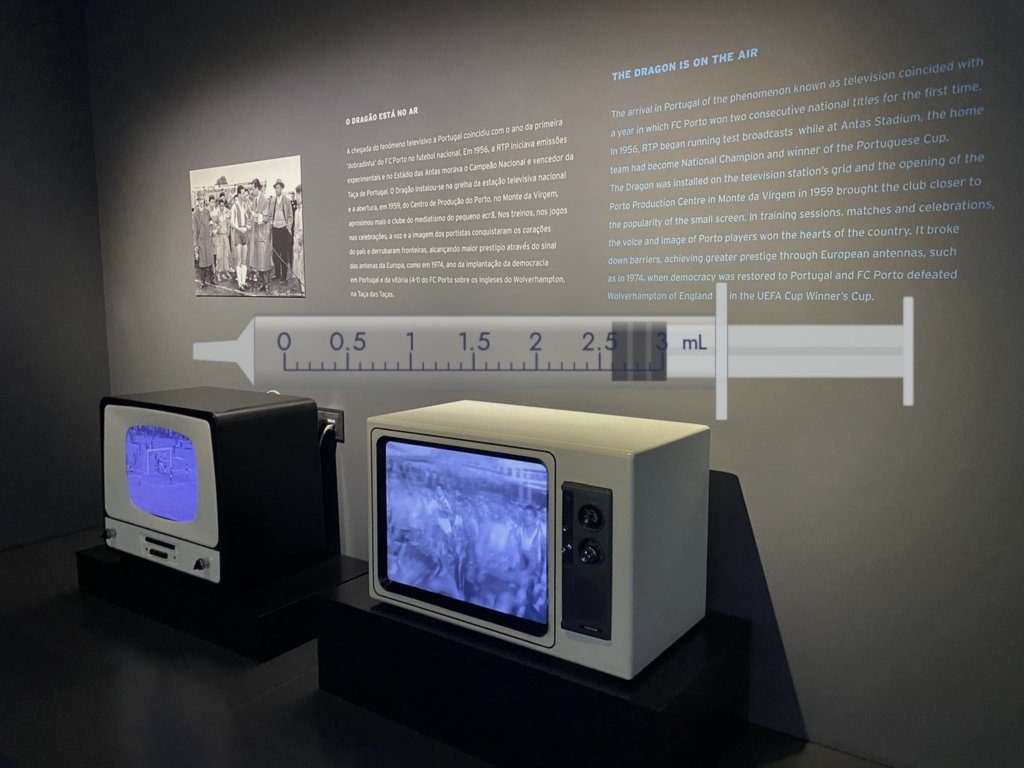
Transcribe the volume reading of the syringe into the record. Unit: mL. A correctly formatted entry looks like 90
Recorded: 2.6
